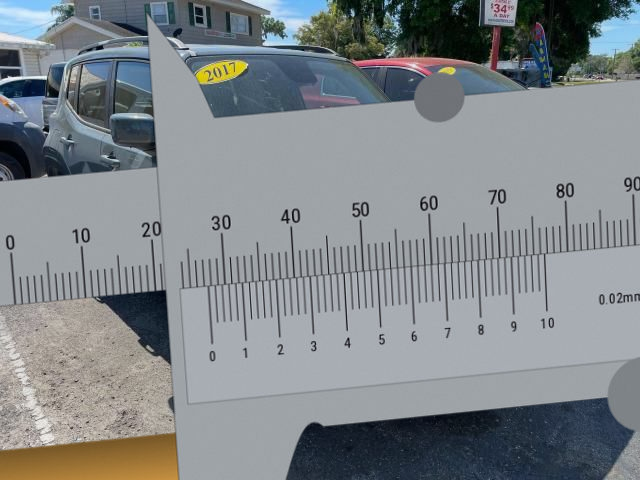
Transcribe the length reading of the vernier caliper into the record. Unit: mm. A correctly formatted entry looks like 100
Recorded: 27.6
